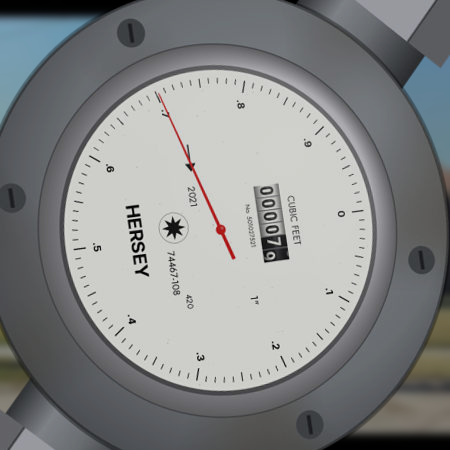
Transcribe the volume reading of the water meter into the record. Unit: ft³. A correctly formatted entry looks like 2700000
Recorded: 78.70
